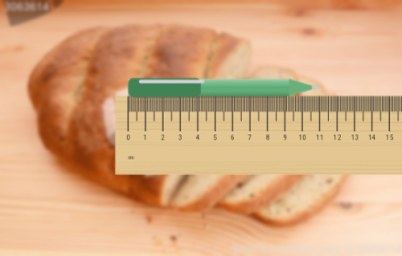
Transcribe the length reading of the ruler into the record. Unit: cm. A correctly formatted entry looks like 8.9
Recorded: 11
